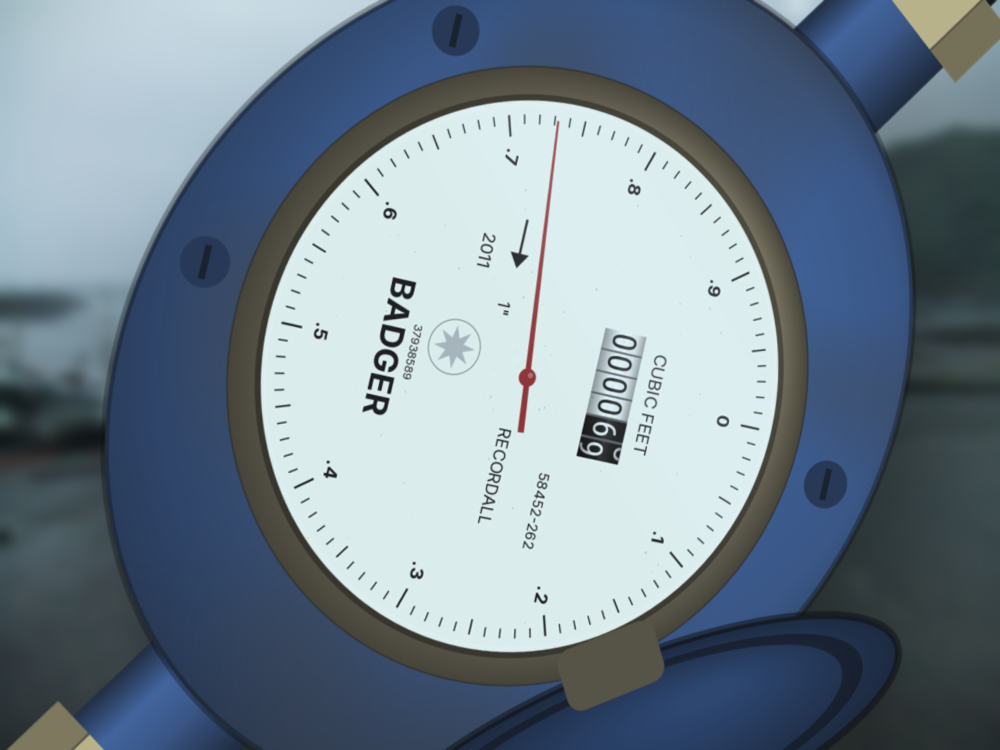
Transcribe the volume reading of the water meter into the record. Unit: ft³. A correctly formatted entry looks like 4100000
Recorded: 68.73
